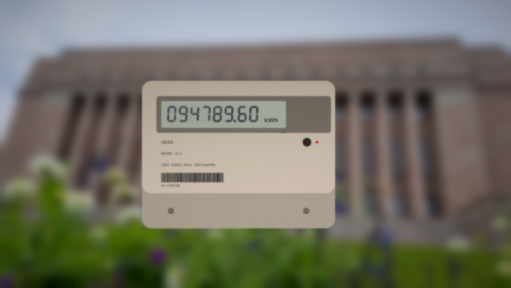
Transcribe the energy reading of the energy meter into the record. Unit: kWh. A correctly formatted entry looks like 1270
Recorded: 94789.60
